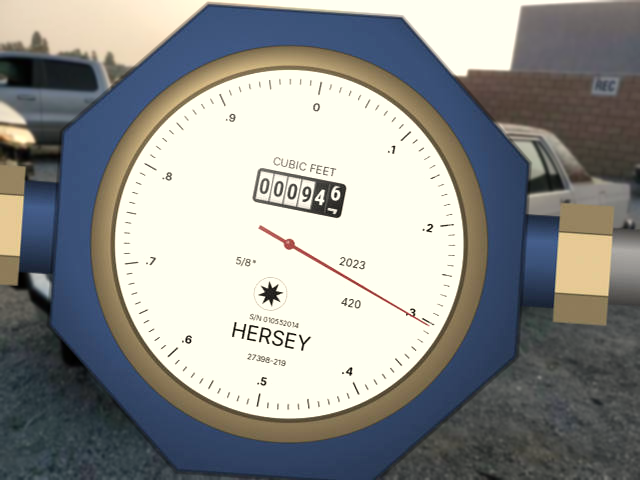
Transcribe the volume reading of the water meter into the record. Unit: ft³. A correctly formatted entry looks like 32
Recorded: 946.30
